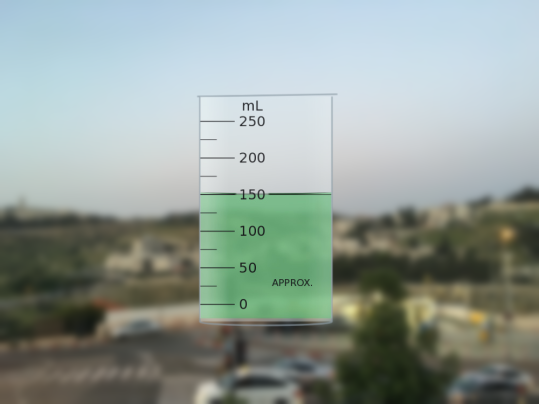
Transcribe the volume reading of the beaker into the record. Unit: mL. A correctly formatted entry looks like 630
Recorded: 150
